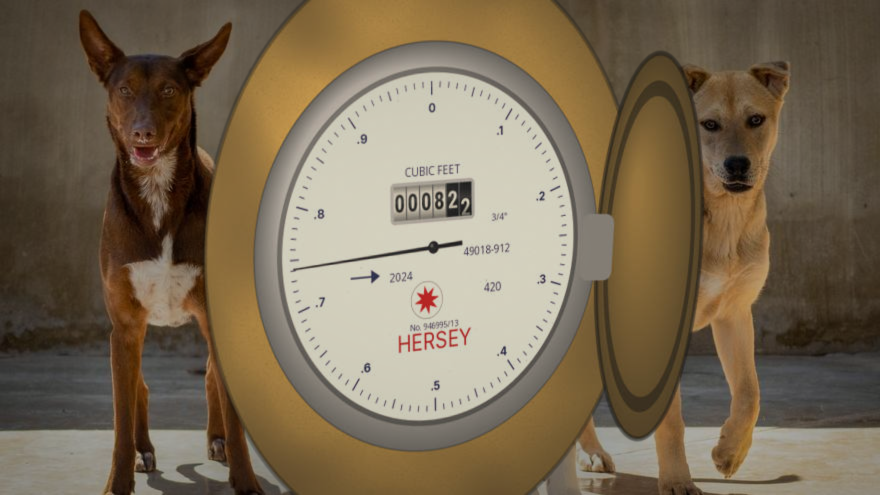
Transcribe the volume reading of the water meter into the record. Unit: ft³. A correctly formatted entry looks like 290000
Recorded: 821.74
